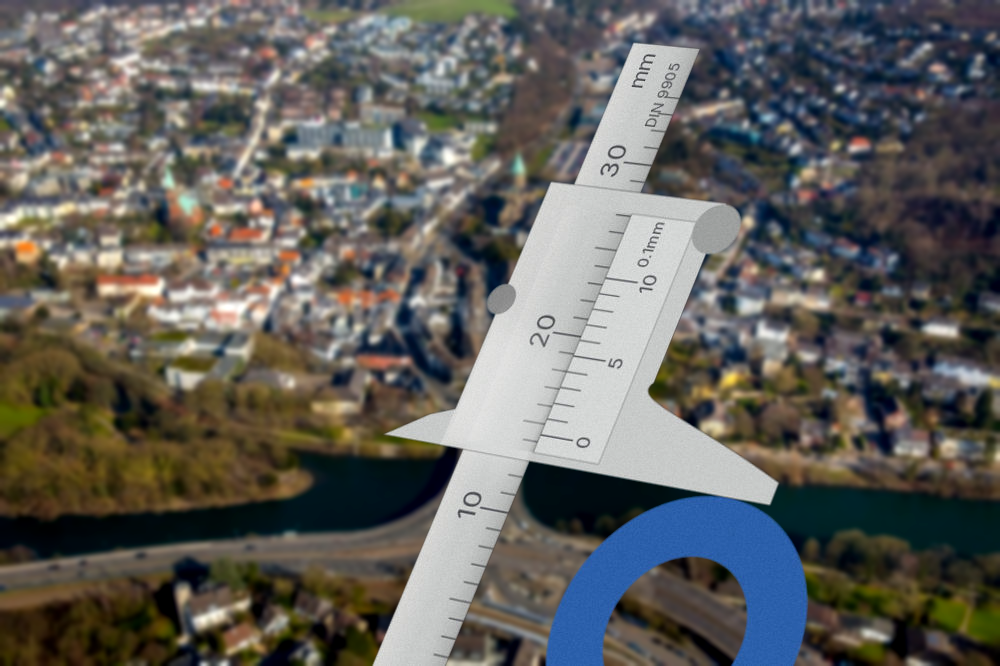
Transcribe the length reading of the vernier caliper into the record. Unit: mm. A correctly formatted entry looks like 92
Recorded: 14.4
